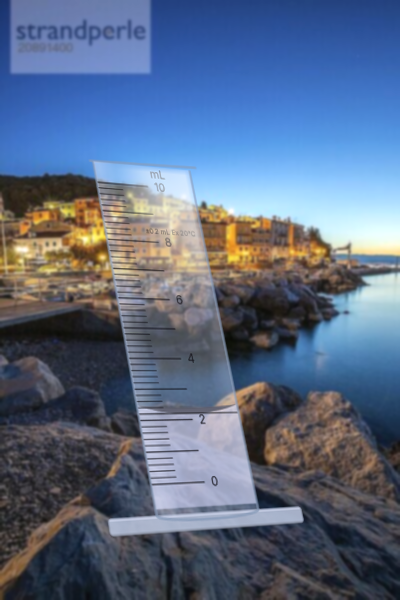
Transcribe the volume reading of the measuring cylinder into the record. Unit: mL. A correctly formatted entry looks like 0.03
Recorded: 2.2
